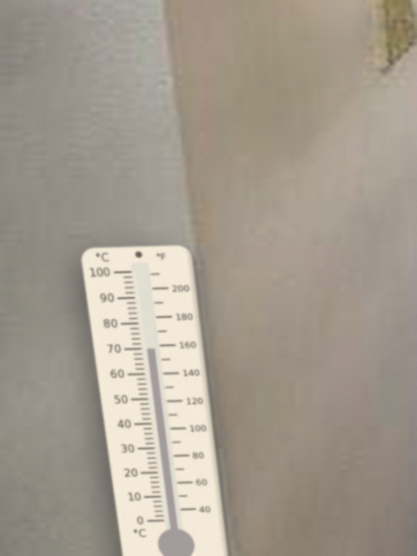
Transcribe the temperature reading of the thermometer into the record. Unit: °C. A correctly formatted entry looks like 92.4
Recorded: 70
